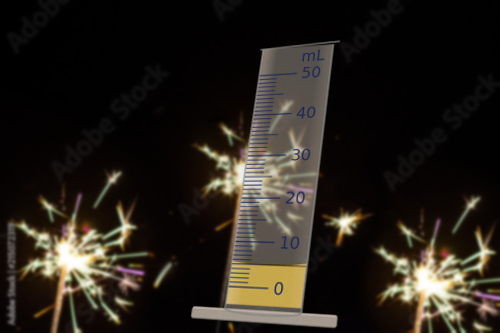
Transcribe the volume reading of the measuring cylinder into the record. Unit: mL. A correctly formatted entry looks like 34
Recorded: 5
